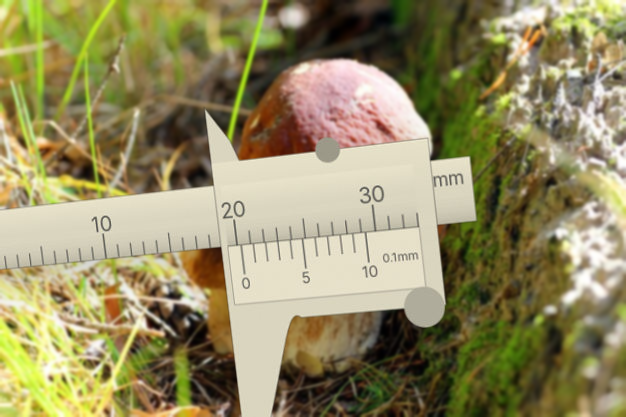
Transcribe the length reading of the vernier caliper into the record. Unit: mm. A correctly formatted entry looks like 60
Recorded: 20.3
